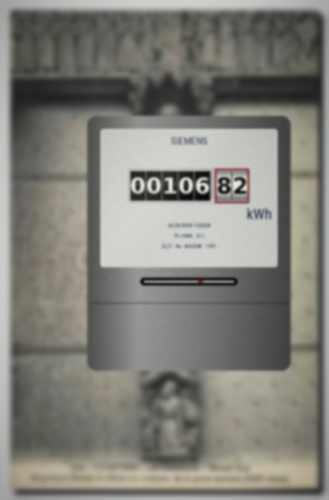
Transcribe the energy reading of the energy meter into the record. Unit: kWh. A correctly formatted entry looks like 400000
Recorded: 106.82
